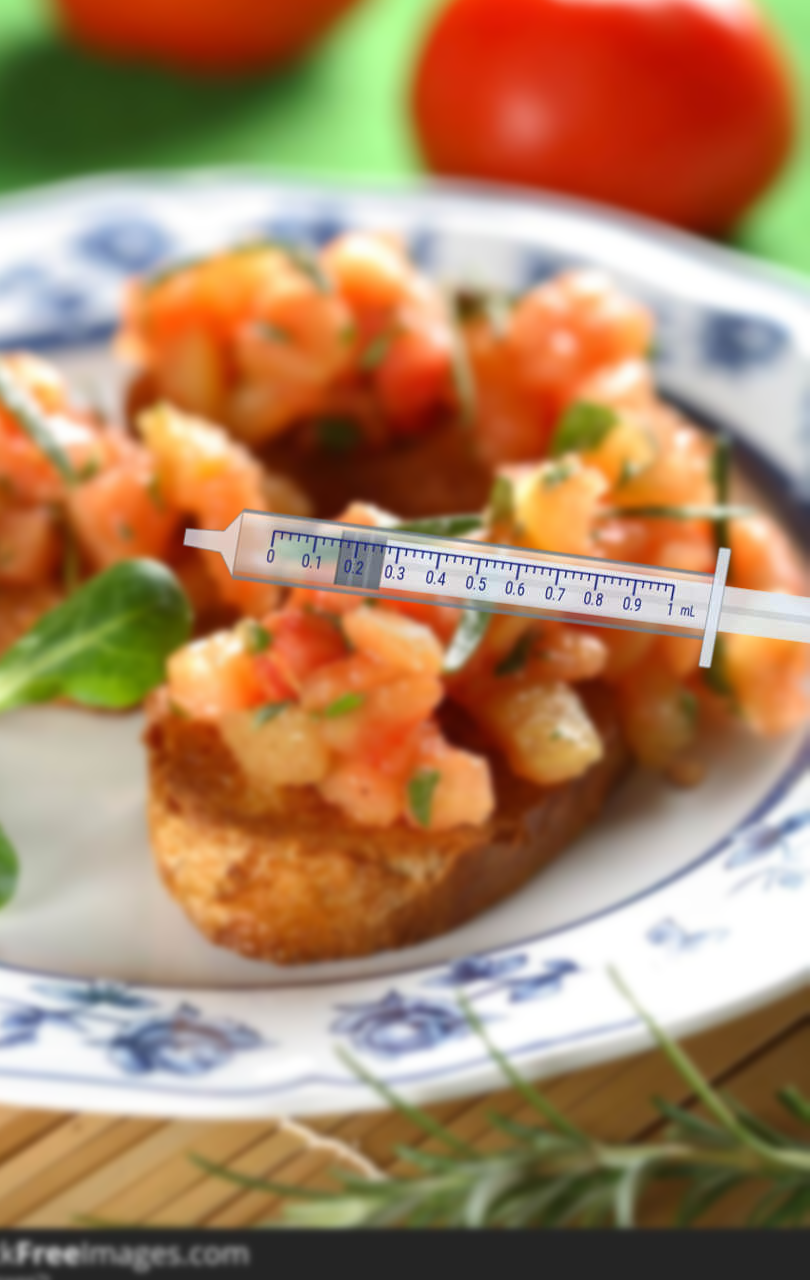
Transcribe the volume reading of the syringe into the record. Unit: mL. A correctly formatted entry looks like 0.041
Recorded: 0.16
